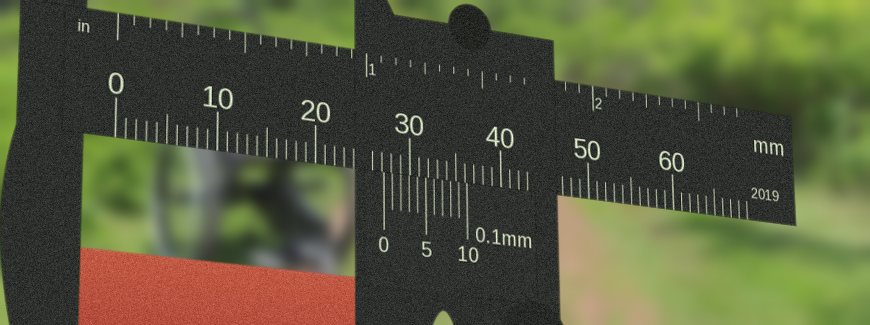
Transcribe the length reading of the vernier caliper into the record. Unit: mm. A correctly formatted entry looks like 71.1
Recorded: 27.2
